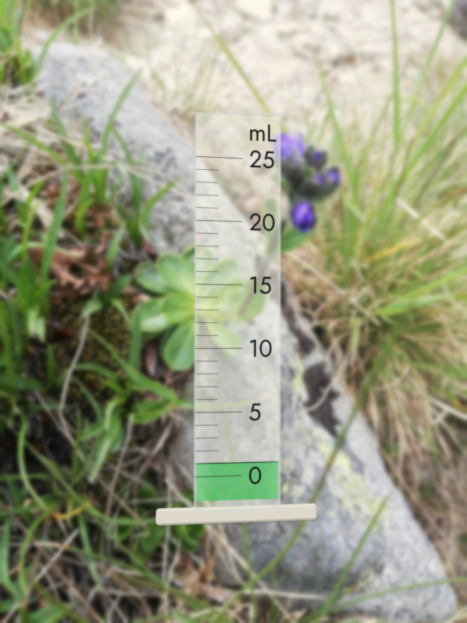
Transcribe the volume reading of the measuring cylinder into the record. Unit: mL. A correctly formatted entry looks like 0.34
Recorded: 1
